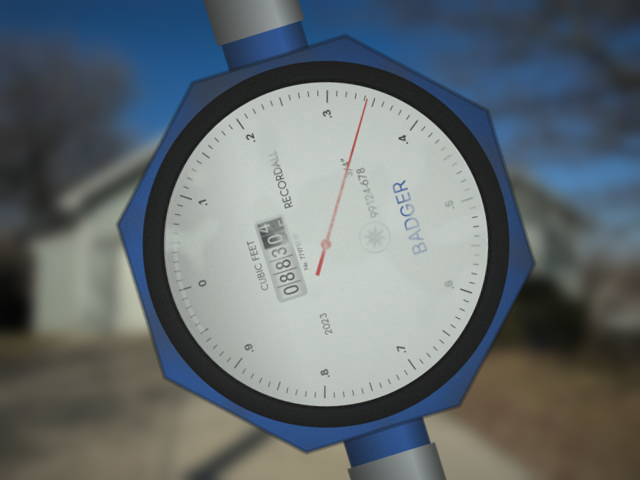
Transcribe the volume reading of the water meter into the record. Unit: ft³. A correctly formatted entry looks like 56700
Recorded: 88304.34
